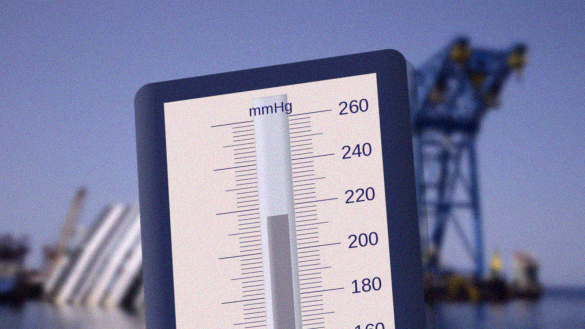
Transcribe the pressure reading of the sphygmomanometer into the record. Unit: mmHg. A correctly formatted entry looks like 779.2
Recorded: 216
